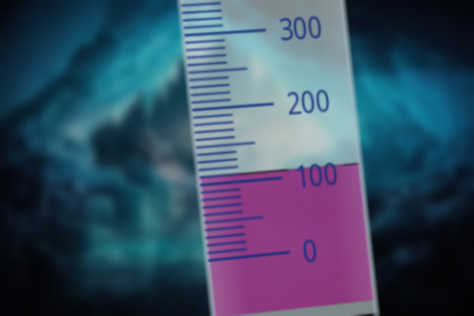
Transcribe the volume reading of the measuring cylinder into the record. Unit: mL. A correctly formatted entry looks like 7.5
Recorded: 110
